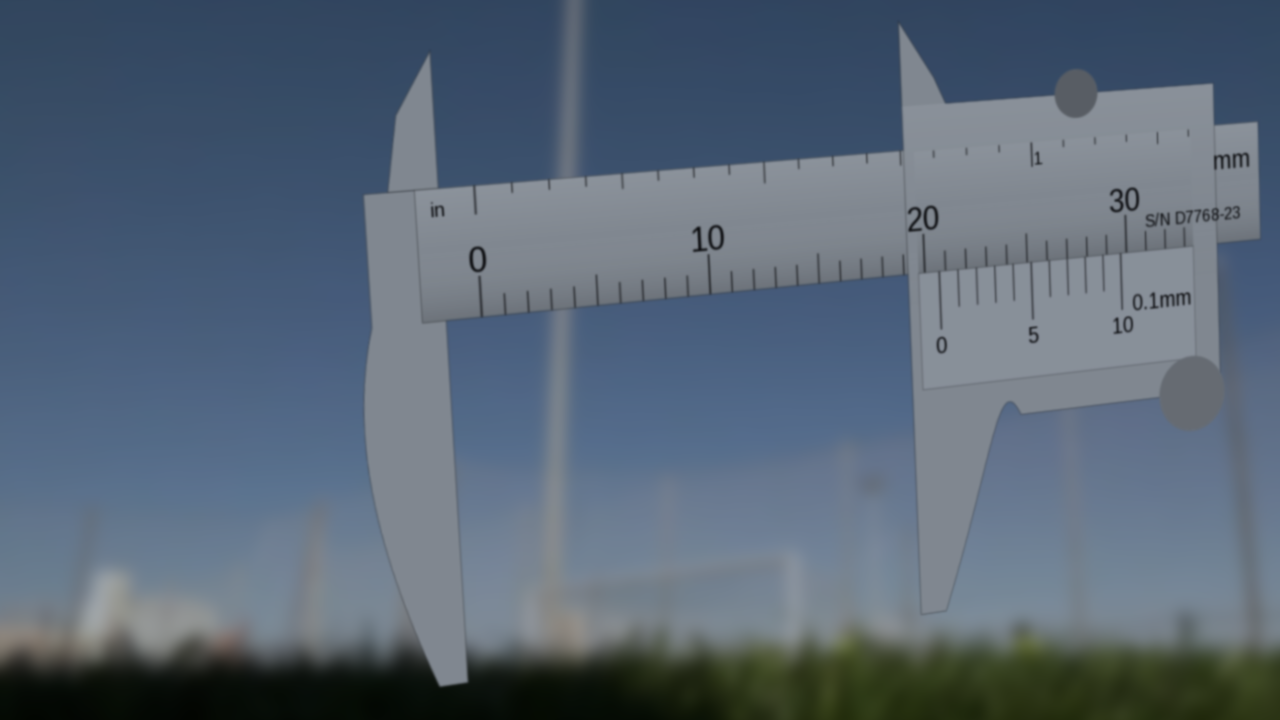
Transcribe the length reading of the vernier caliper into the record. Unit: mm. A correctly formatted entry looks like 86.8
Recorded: 20.7
